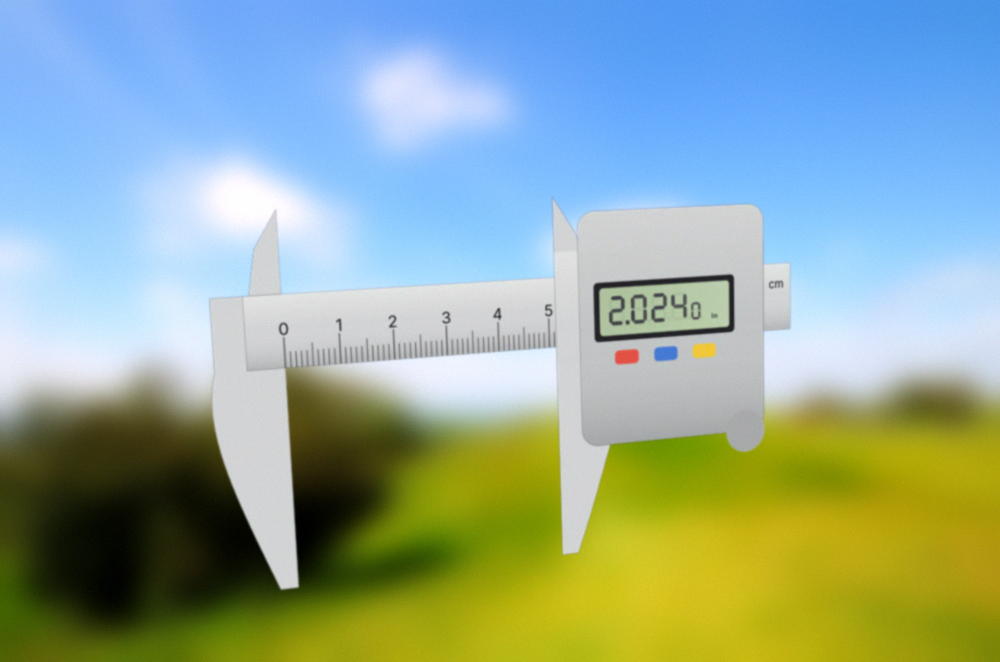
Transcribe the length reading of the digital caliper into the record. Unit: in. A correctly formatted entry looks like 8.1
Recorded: 2.0240
